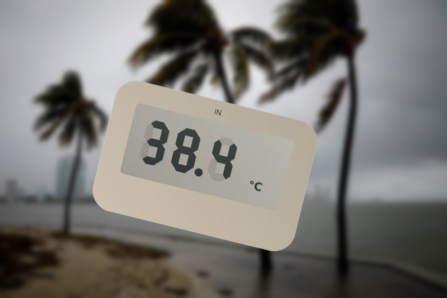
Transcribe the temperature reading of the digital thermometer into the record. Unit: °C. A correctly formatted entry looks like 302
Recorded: 38.4
